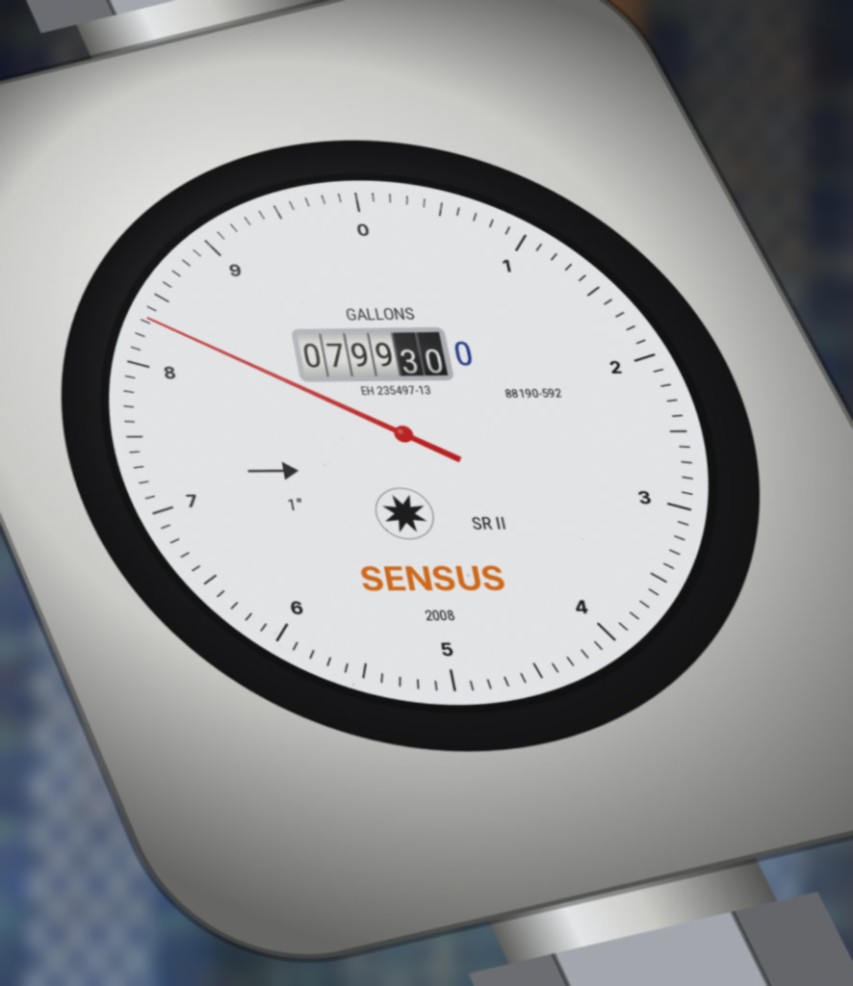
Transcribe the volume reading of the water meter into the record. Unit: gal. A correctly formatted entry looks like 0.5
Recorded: 799298.3
